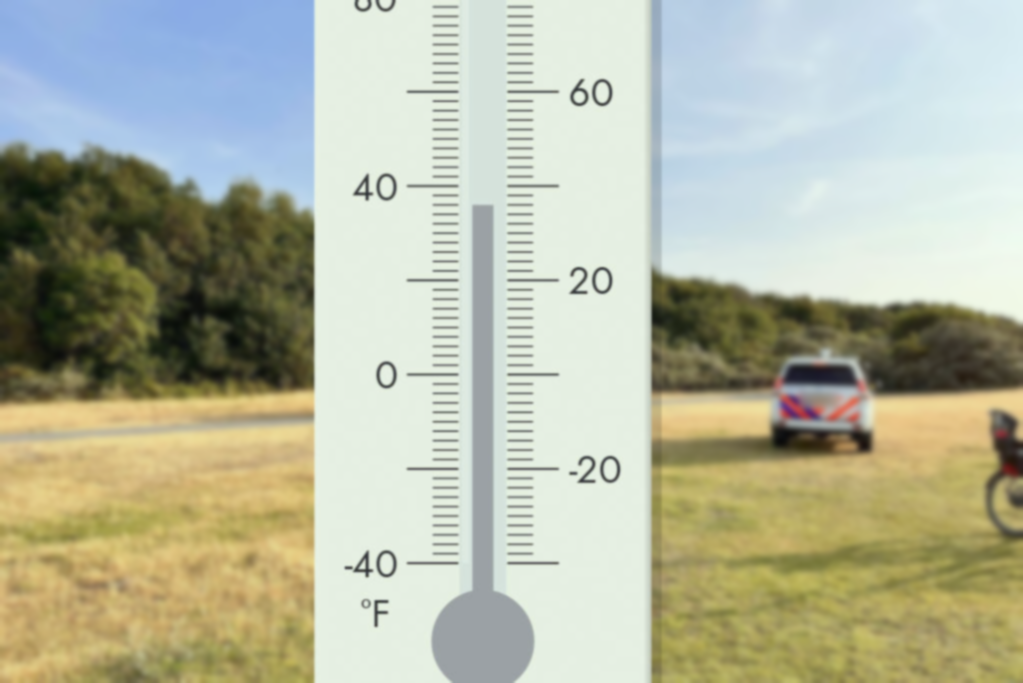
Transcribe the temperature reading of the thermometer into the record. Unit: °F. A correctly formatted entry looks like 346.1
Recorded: 36
